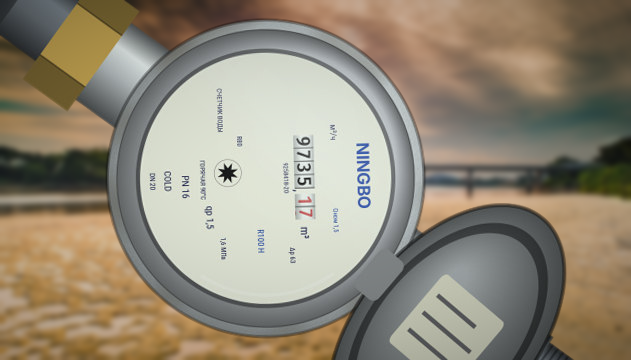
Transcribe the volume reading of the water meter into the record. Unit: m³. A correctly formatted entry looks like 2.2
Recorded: 9735.17
